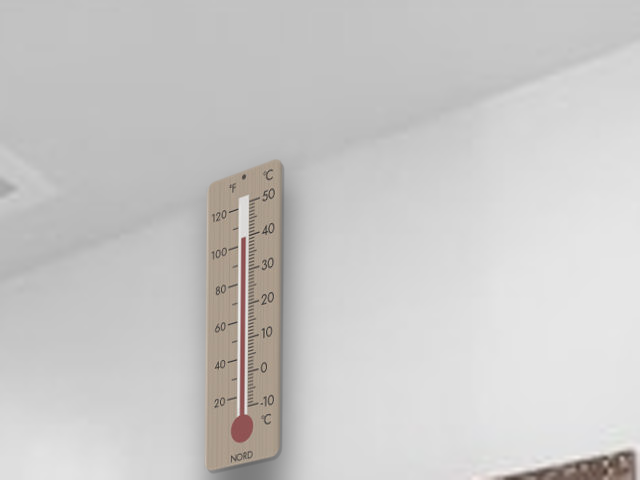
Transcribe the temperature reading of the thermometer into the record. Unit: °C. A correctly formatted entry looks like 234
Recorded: 40
